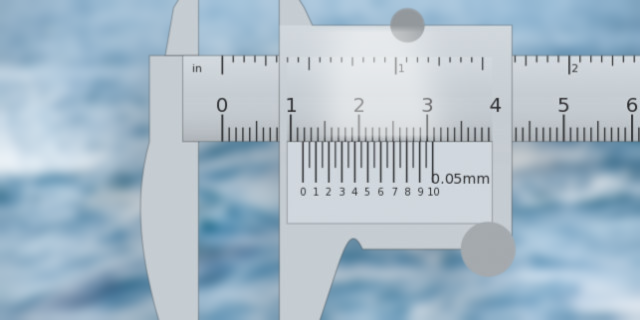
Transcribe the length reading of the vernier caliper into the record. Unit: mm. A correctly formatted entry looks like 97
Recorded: 11.8
